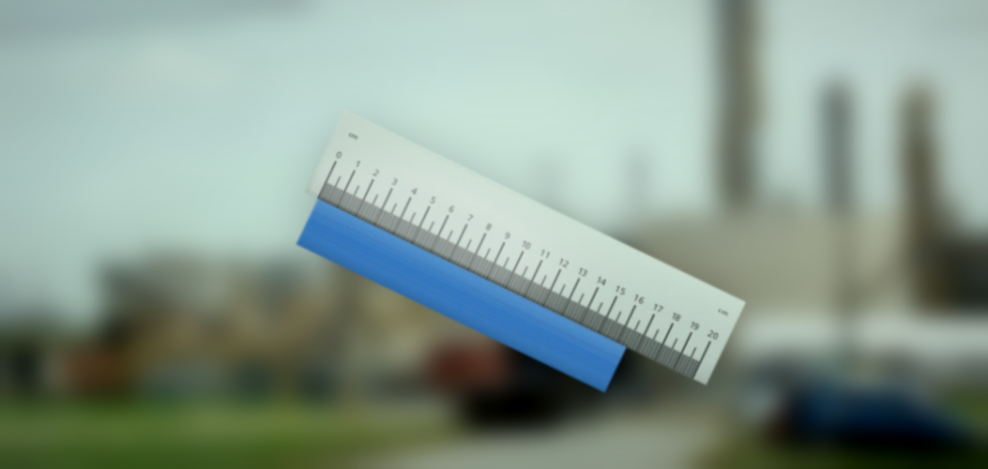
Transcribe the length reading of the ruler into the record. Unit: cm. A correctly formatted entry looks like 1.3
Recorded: 16.5
